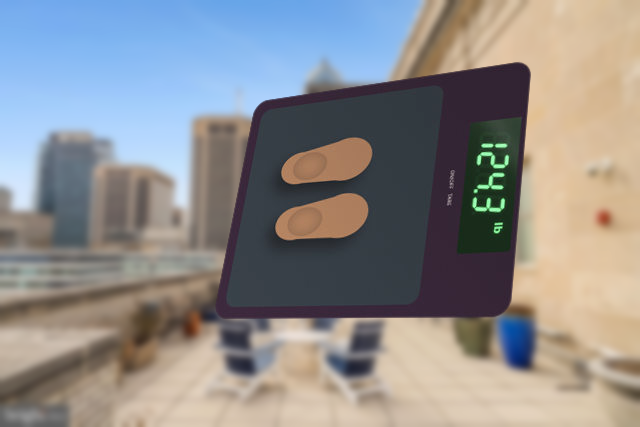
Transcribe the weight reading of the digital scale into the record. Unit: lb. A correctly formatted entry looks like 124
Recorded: 124.3
